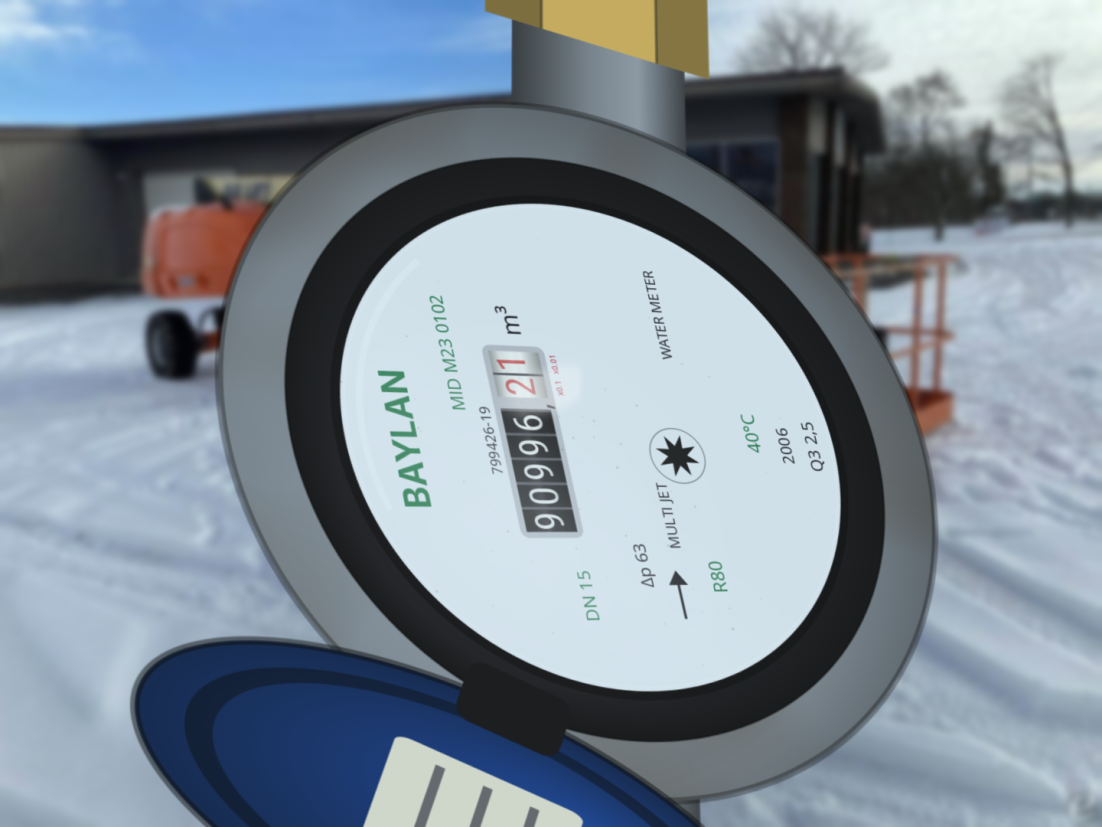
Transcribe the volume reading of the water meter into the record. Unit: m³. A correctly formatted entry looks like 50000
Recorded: 90996.21
